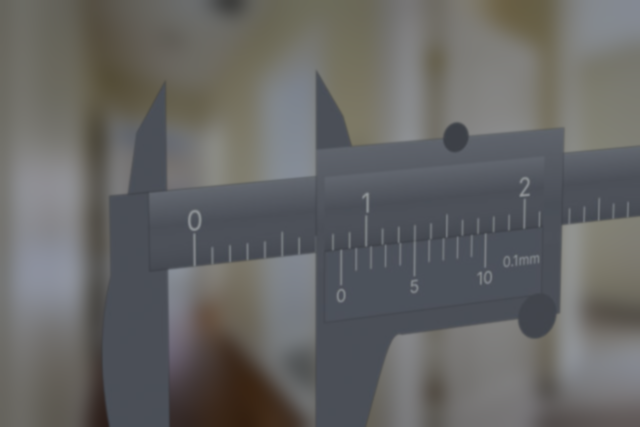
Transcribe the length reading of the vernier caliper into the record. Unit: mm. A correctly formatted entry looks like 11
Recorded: 8.5
